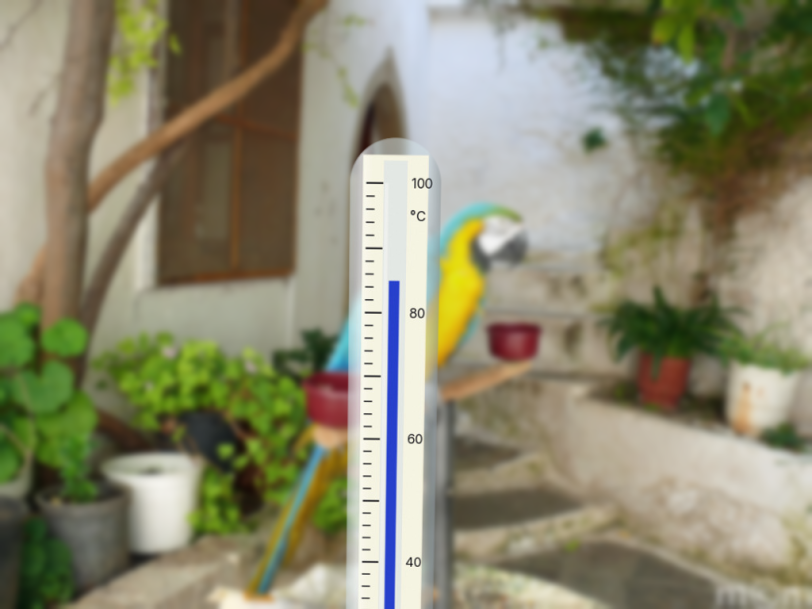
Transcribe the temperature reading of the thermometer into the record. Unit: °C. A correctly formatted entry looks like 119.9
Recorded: 85
